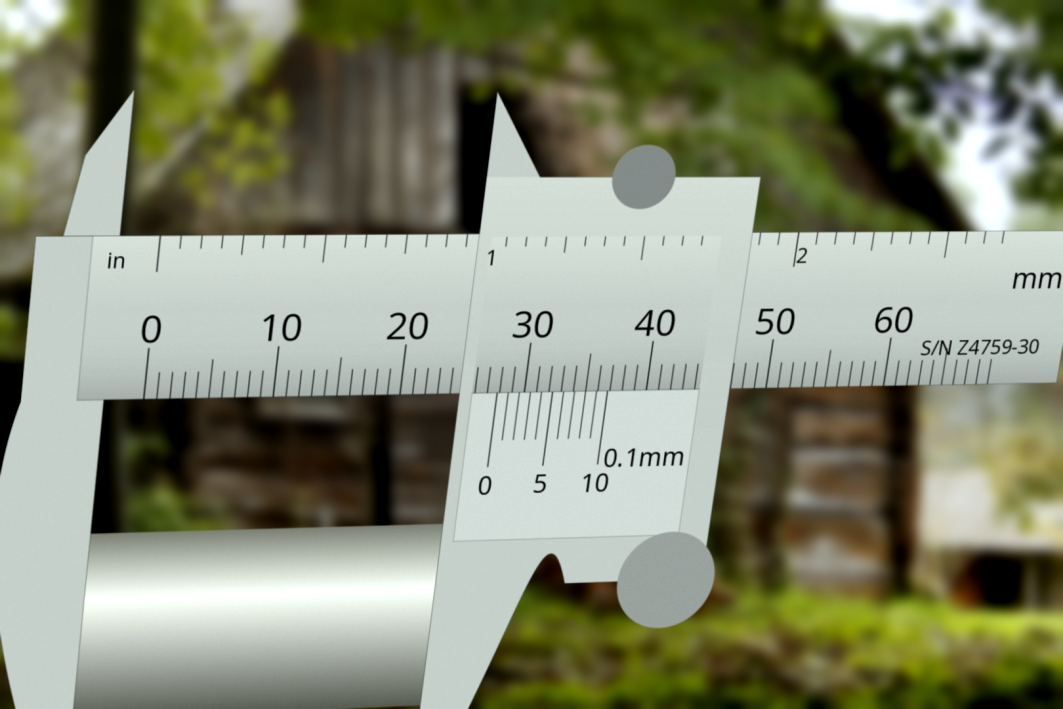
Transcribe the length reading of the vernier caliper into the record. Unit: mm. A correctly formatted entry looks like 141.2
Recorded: 27.8
